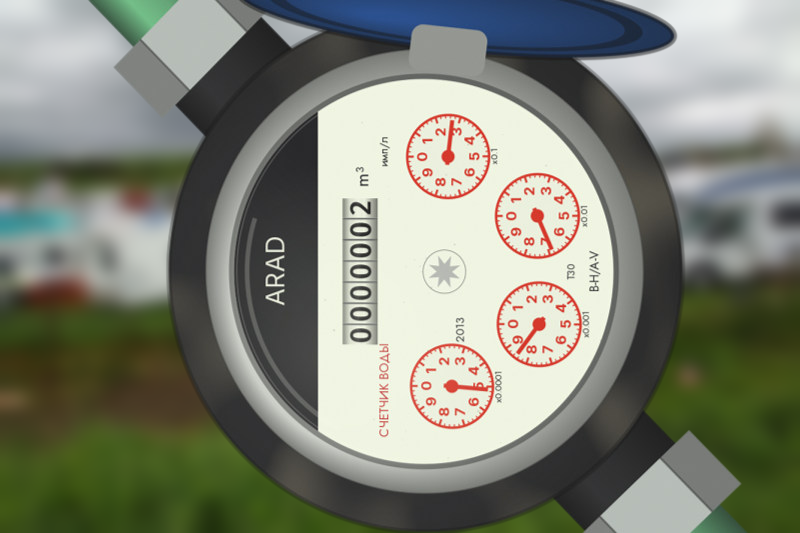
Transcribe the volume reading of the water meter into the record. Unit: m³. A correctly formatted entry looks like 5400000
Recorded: 2.2685
